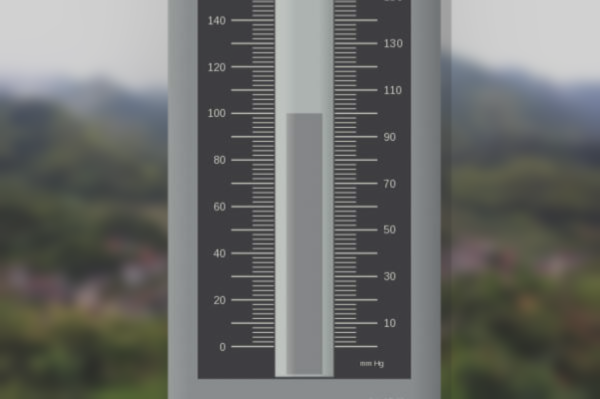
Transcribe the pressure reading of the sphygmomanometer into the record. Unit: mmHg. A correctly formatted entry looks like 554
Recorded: 100
